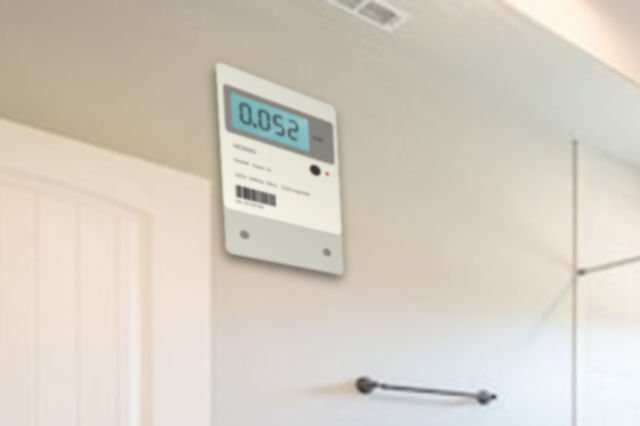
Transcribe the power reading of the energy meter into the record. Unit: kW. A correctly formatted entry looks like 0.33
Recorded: 0.052
